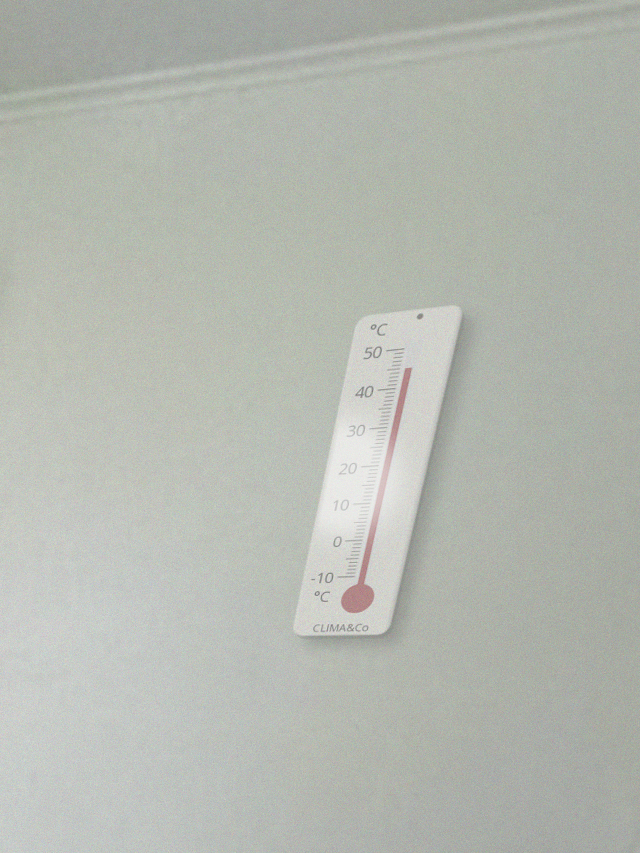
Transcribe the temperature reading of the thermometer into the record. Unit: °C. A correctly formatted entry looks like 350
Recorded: 45
